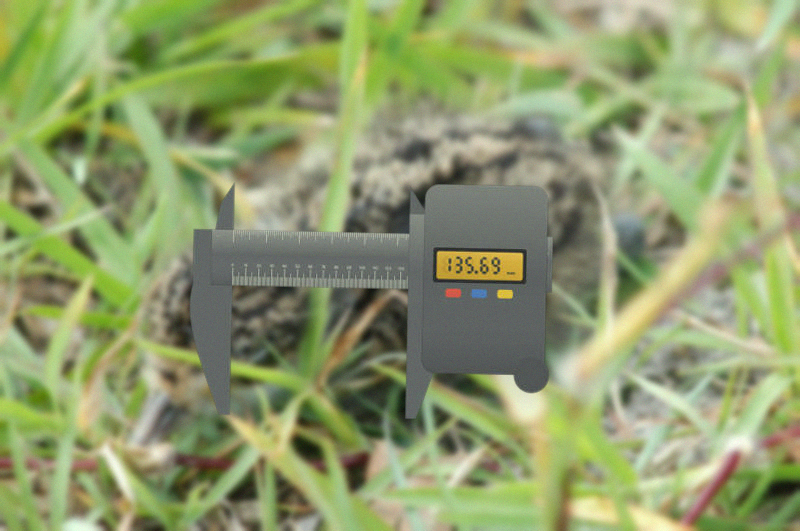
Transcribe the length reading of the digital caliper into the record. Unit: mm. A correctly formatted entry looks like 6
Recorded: 135.69
